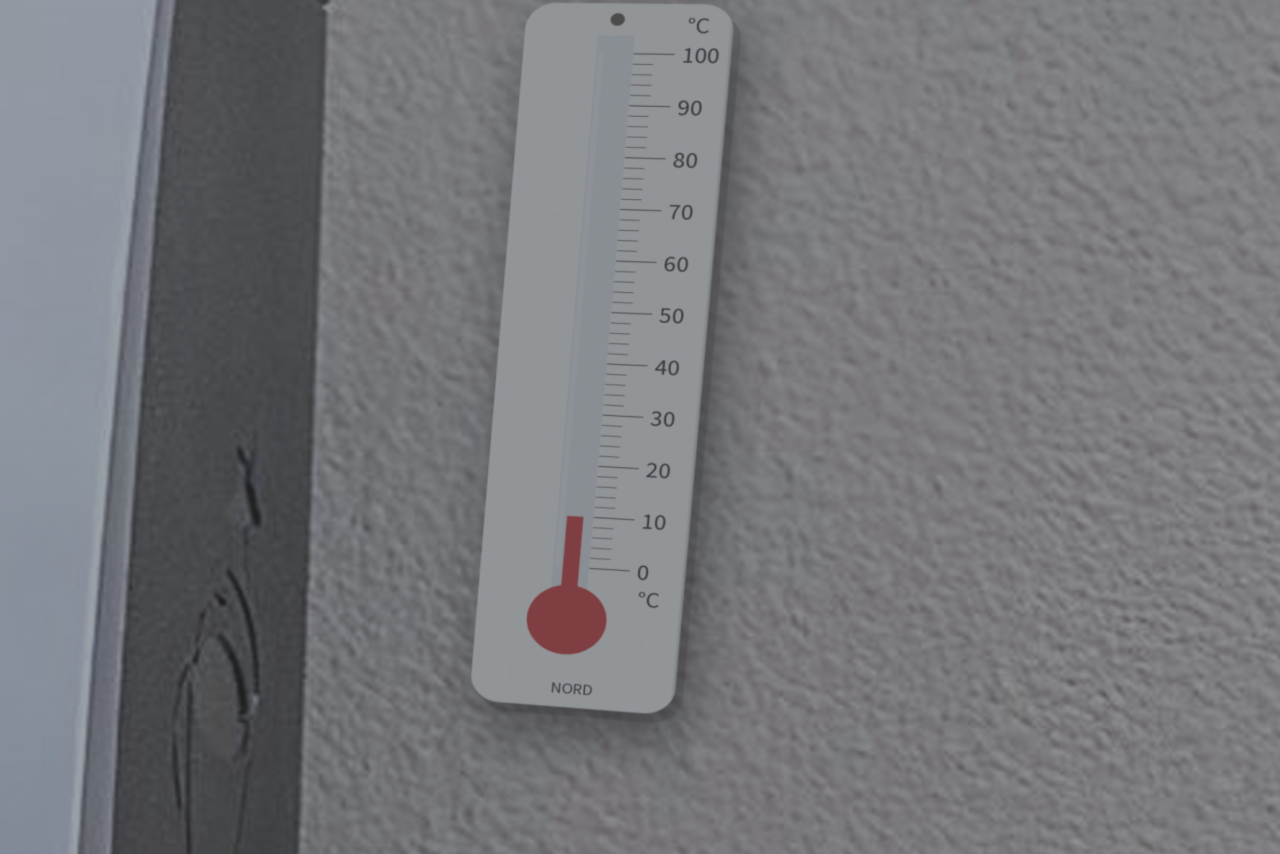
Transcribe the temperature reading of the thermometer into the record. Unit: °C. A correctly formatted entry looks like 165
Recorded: 10
